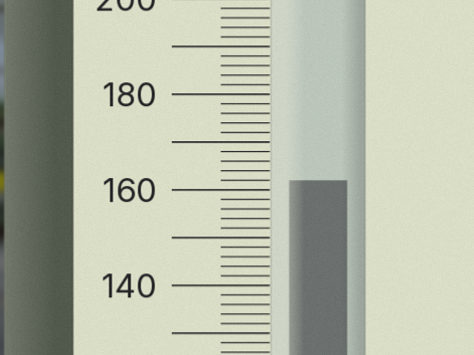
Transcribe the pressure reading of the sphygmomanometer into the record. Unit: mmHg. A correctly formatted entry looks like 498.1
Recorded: 162
